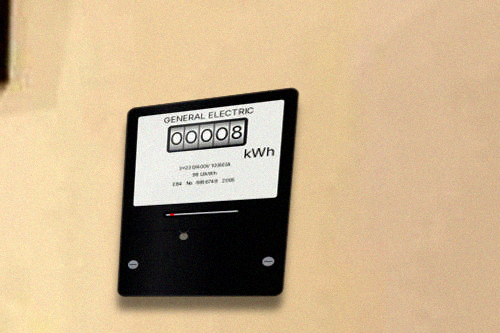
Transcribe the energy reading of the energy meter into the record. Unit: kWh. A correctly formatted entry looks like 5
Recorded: 8
